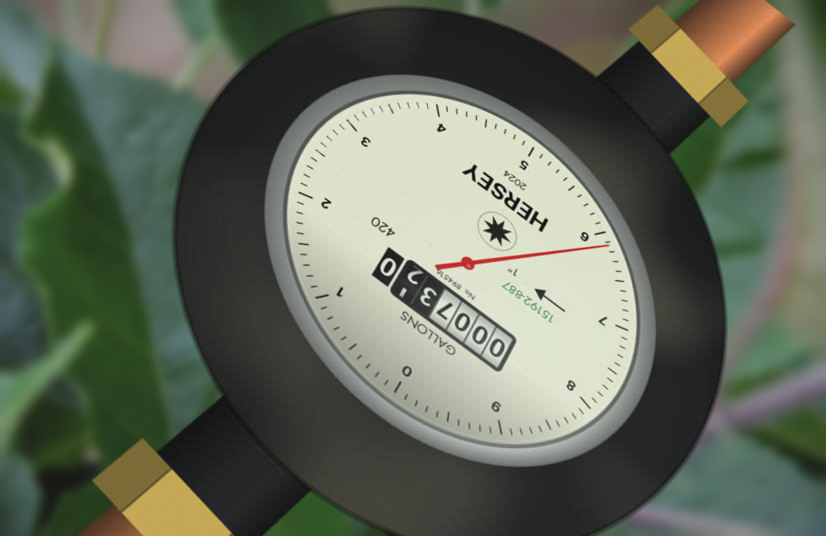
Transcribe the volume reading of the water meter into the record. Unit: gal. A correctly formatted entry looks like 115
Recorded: 7316.1
